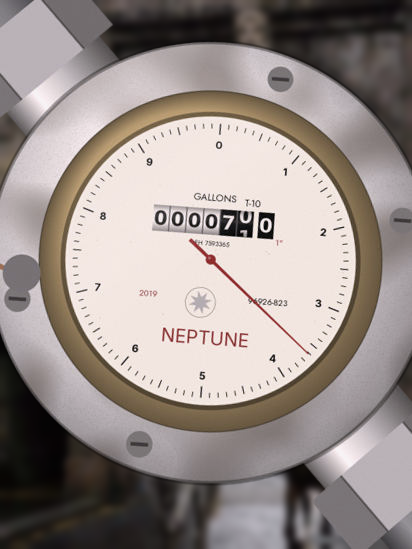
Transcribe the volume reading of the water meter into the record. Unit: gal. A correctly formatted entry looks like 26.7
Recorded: 703.6
